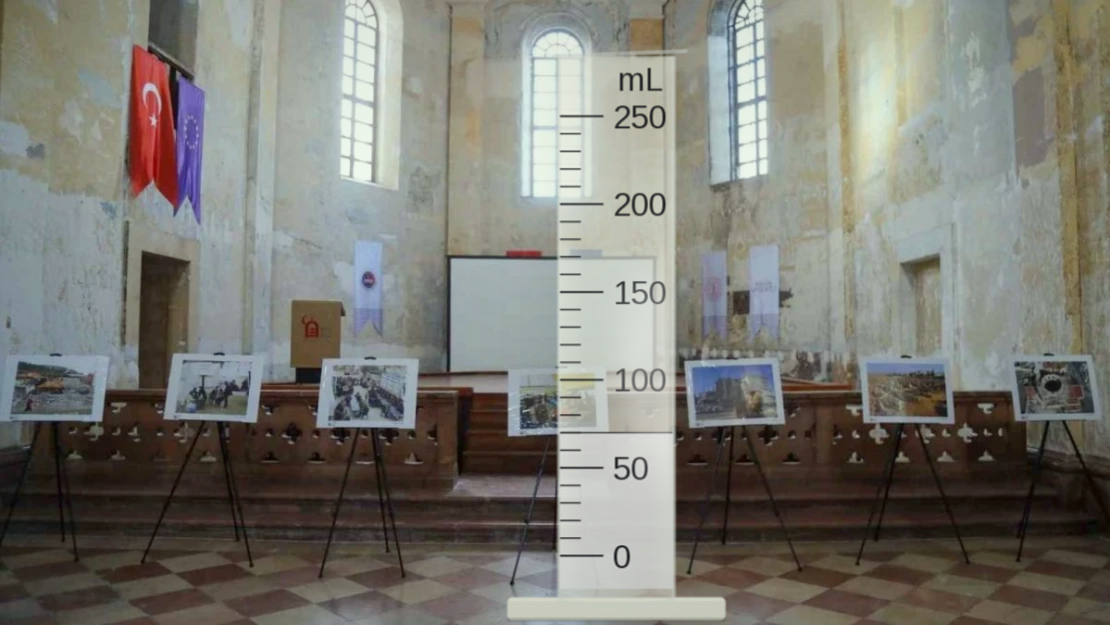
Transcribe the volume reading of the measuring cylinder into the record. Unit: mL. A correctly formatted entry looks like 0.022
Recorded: 70
